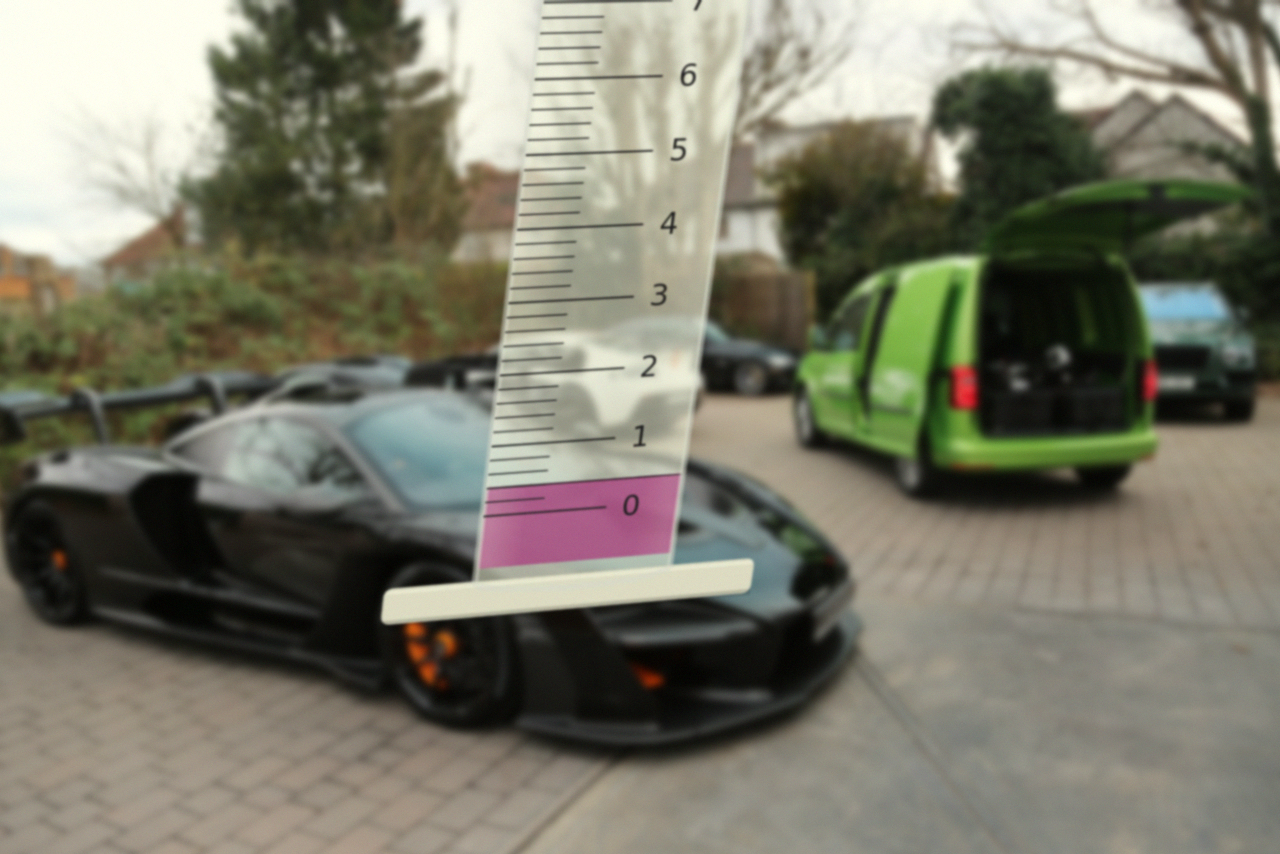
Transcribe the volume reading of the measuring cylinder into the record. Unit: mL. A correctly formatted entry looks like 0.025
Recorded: 0.4
